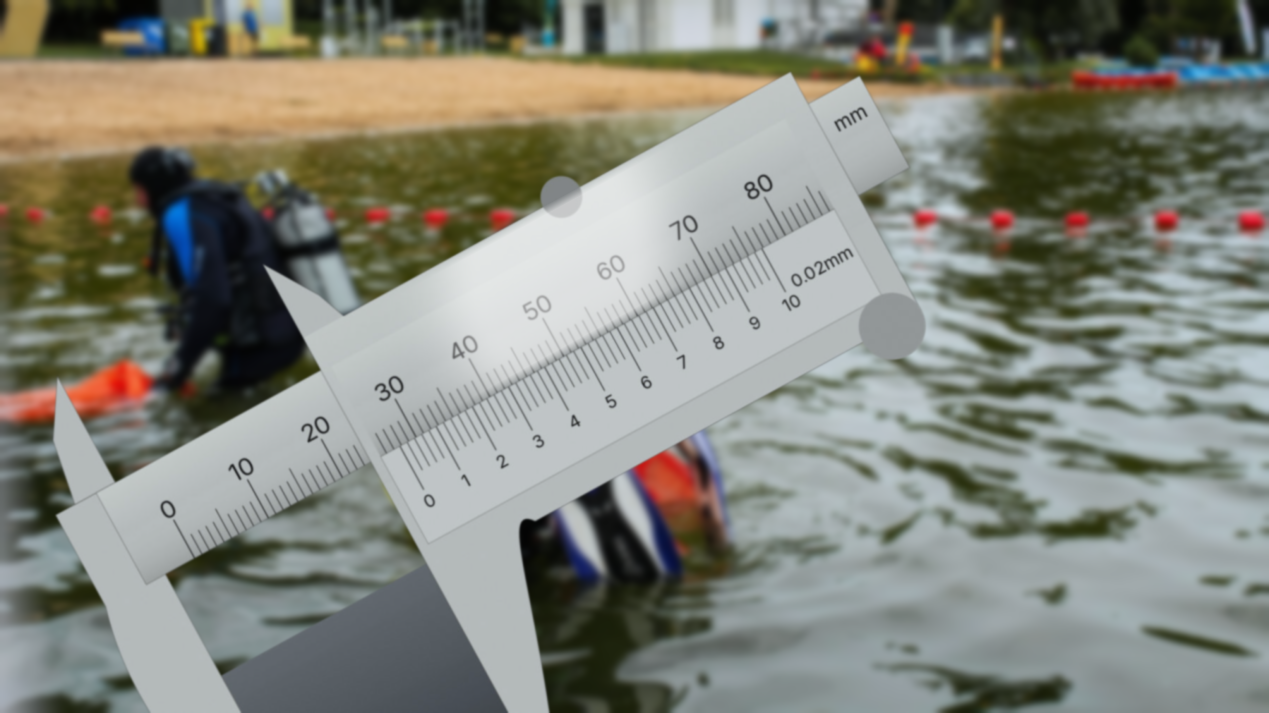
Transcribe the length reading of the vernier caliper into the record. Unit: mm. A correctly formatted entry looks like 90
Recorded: 27.8
